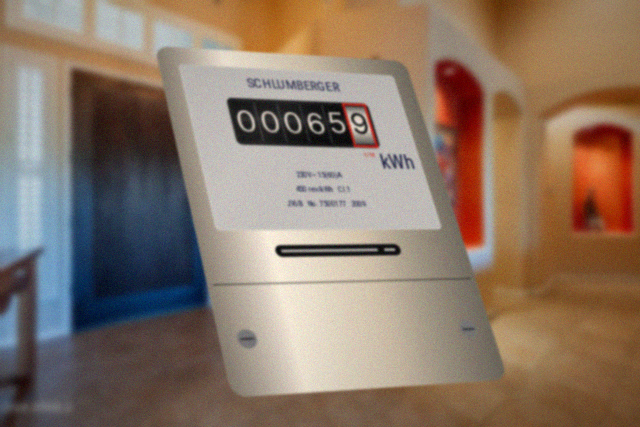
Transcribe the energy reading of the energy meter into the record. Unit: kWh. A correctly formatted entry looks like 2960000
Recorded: 65.9
